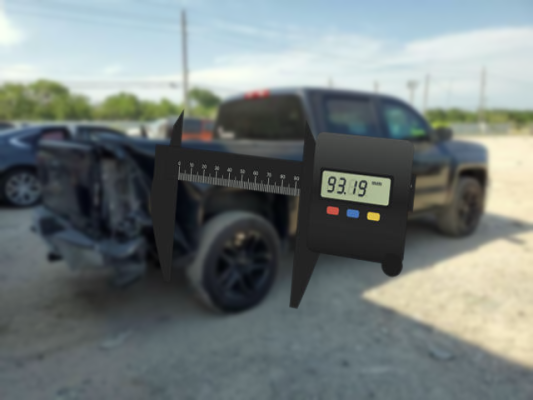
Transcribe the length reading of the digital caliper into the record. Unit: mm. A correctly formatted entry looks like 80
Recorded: 93.19
